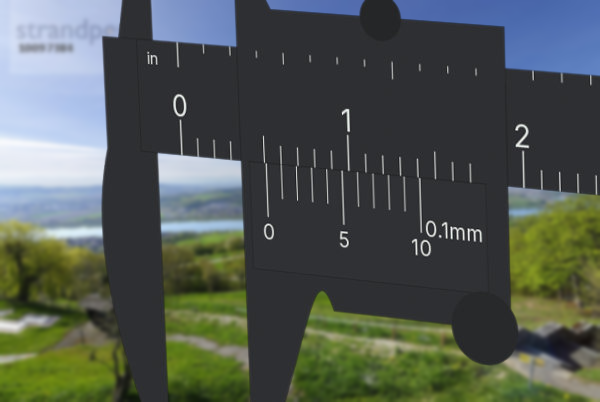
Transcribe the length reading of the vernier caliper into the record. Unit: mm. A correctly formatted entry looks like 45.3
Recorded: 5.1
